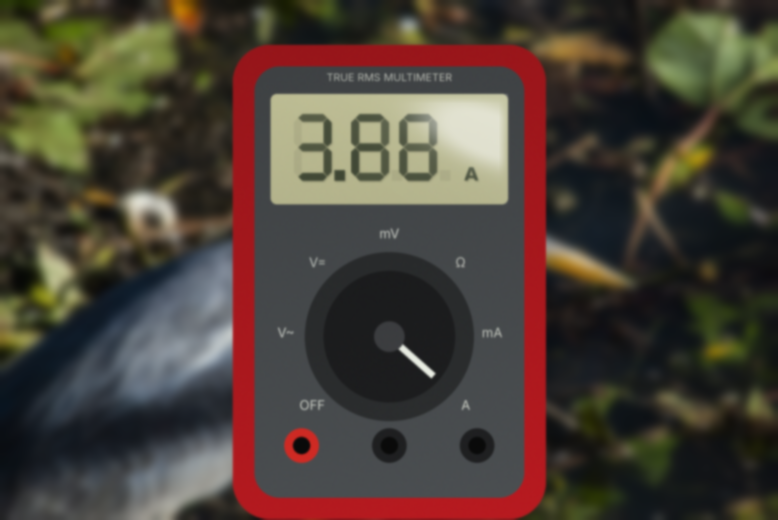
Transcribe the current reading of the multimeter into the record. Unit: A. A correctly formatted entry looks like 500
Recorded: 3.88
